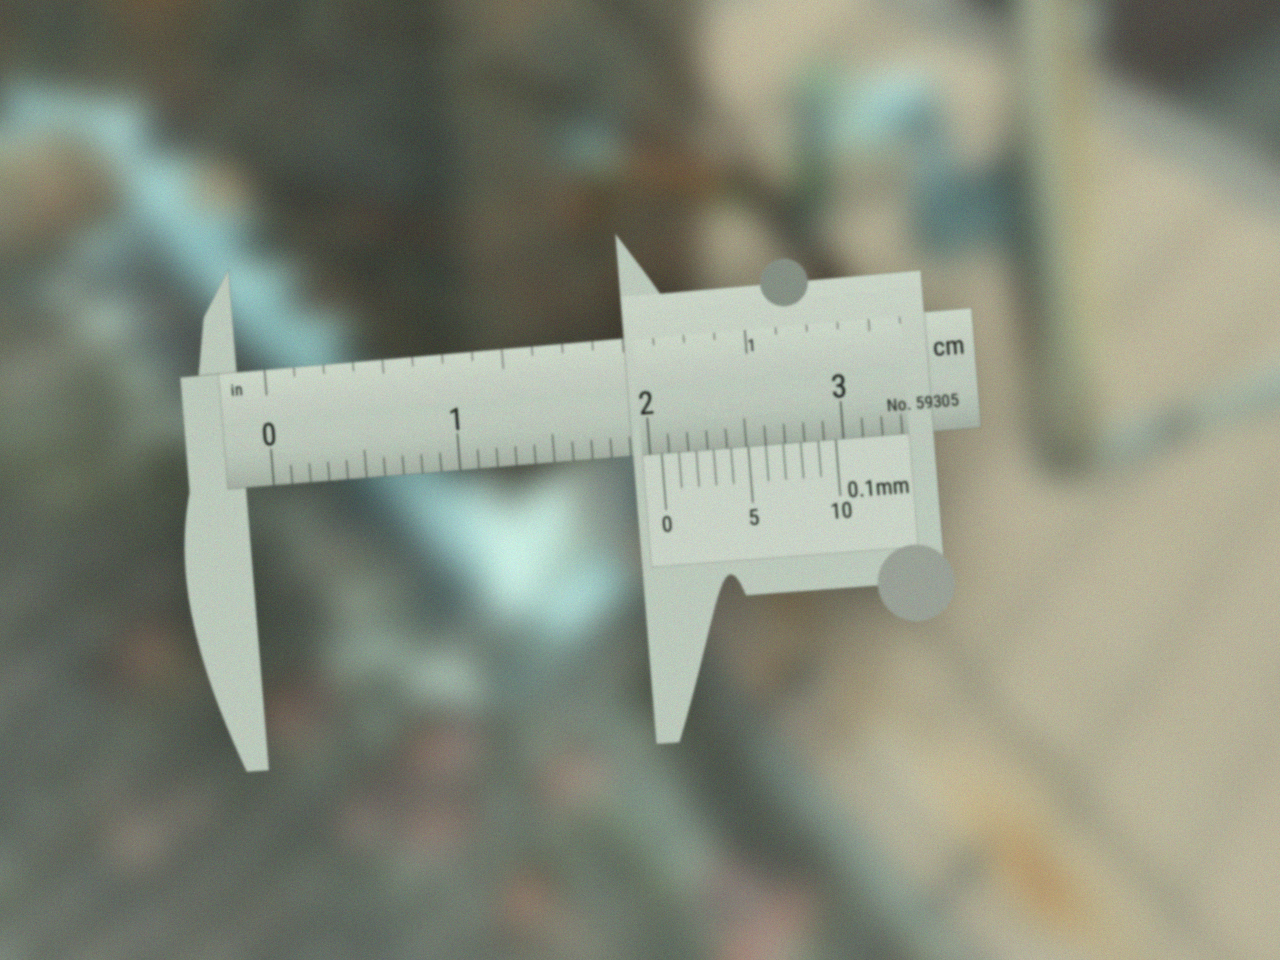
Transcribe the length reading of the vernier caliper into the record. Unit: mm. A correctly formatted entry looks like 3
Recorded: 20.6
